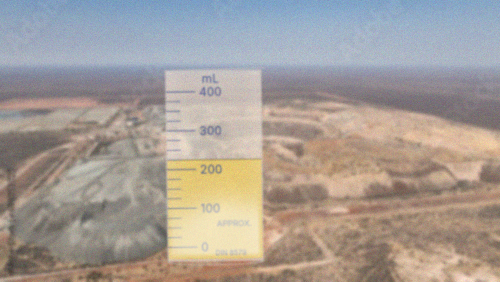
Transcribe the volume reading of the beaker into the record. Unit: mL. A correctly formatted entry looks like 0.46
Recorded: 225
